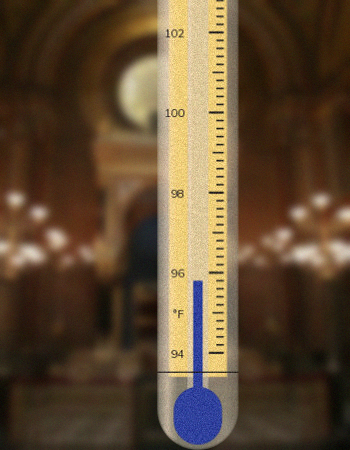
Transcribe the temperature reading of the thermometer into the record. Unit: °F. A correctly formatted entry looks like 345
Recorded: 95.8
